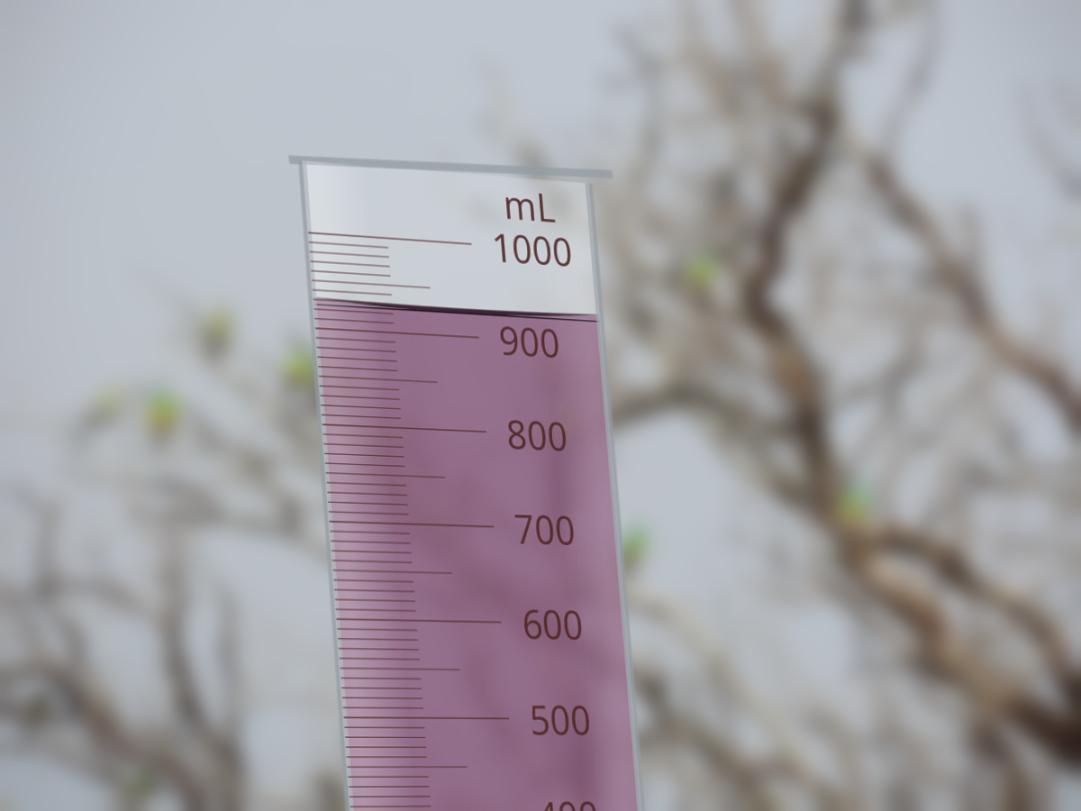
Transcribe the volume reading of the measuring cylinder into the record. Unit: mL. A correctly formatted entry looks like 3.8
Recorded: 925
